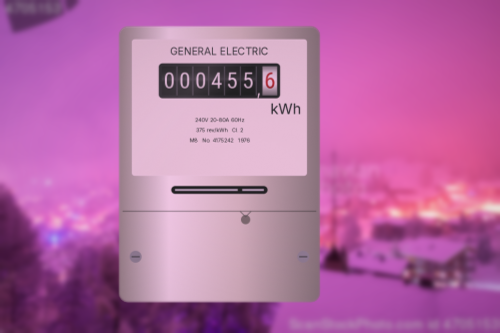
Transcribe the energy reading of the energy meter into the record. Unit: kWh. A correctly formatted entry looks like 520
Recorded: 455.6
